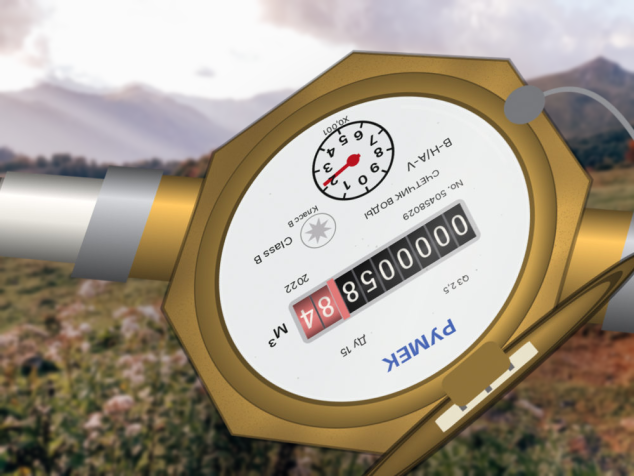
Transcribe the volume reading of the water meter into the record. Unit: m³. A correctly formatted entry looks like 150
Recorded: 58.842
